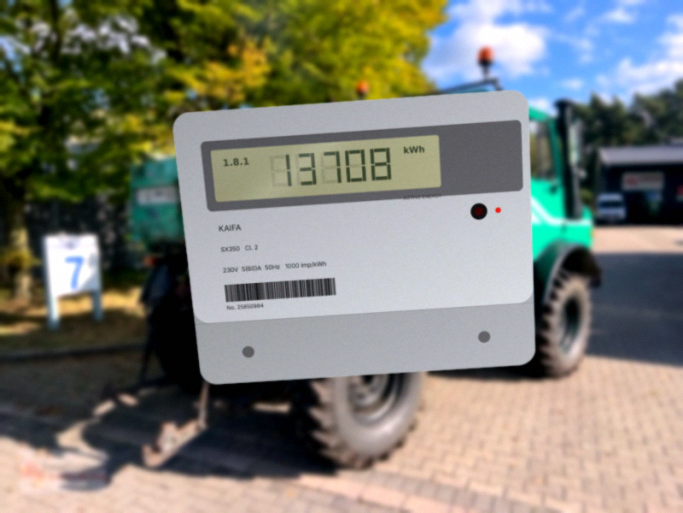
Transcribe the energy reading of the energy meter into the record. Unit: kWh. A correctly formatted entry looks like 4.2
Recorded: 13708
